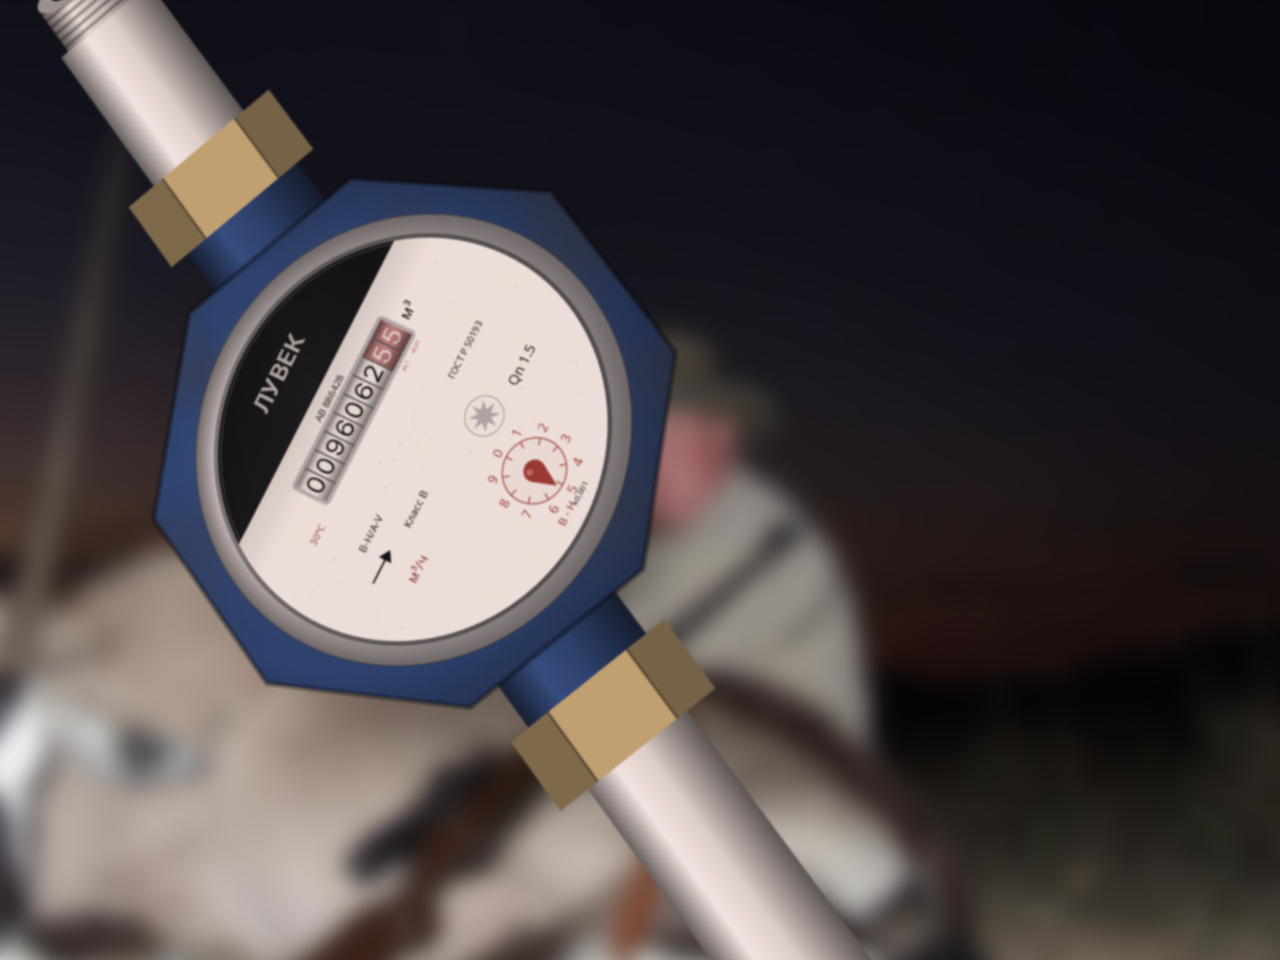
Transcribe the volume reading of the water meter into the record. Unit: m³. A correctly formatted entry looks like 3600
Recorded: 96062.555
